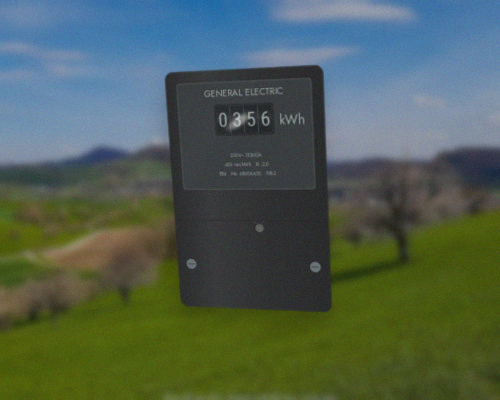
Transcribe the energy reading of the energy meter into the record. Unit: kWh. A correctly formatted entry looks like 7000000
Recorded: 356
